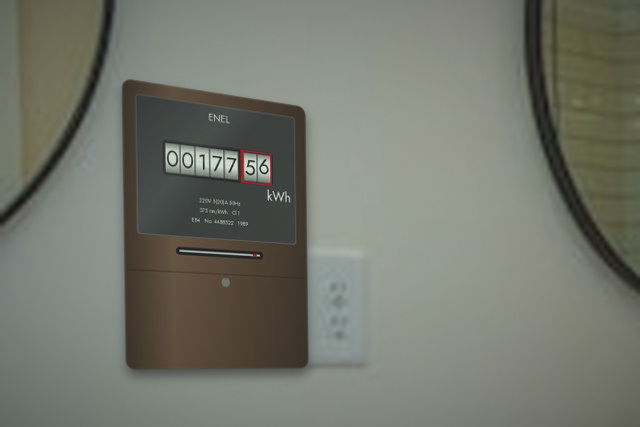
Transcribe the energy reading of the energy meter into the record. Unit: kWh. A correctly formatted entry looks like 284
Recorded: 177.56
